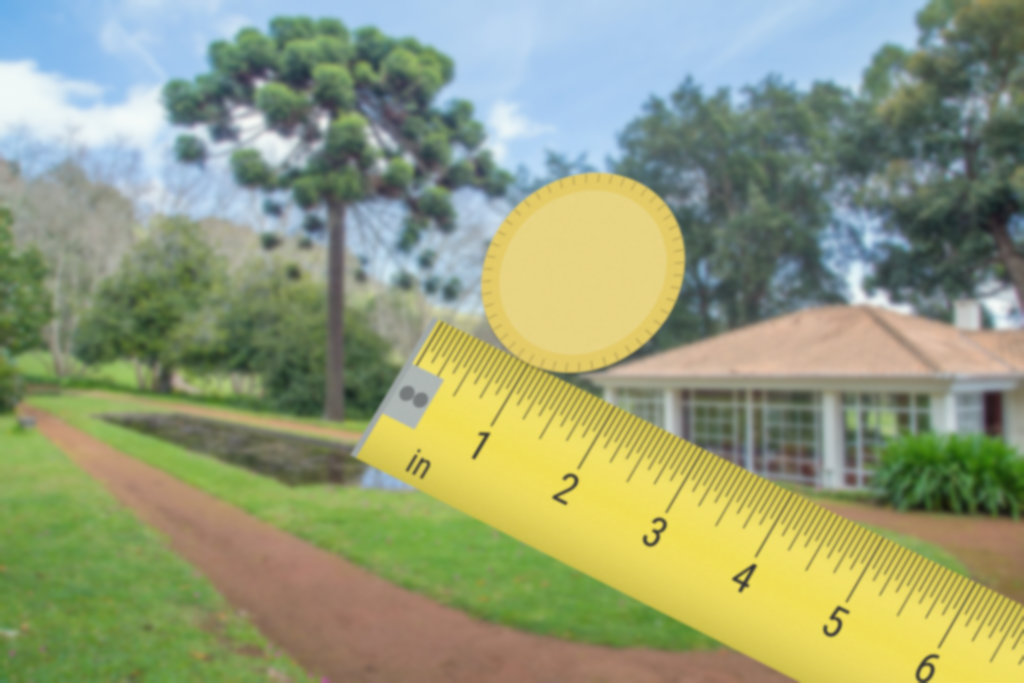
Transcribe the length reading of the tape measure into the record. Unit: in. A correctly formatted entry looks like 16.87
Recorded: 2
